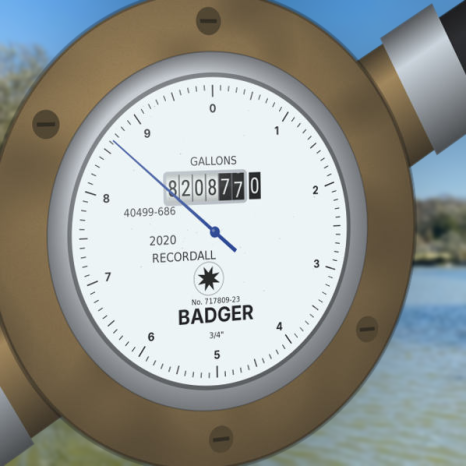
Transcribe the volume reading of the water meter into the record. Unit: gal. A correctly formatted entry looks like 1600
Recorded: 8208768.6
